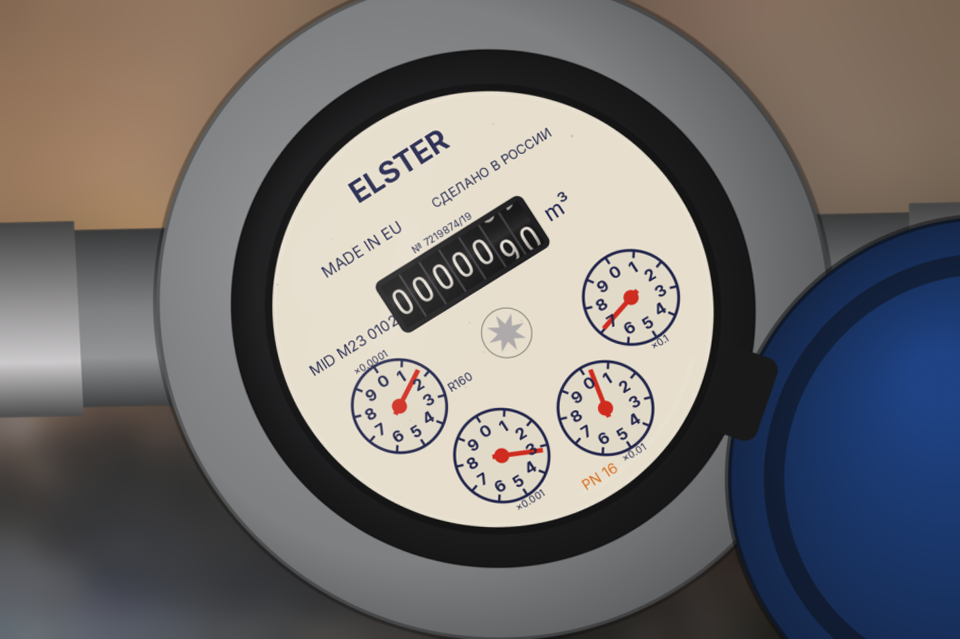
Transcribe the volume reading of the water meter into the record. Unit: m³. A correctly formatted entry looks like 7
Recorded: 89.7031
